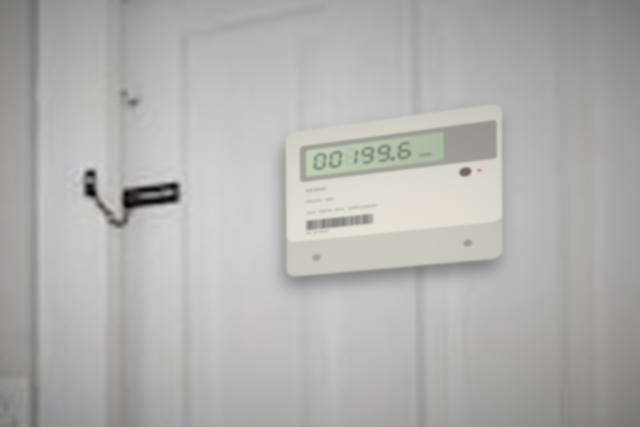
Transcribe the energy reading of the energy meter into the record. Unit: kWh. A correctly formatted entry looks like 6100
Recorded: 199.6
